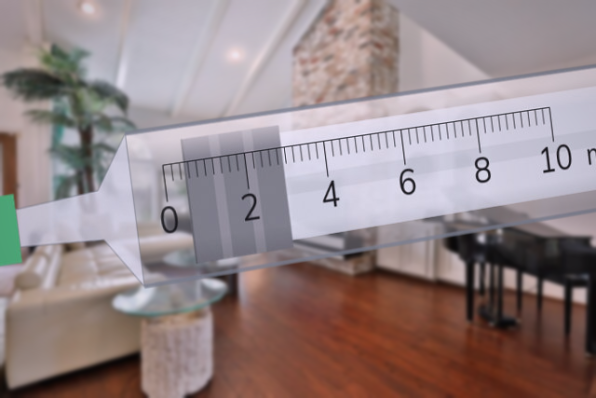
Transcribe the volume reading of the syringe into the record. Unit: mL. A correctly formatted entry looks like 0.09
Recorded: 0.5
